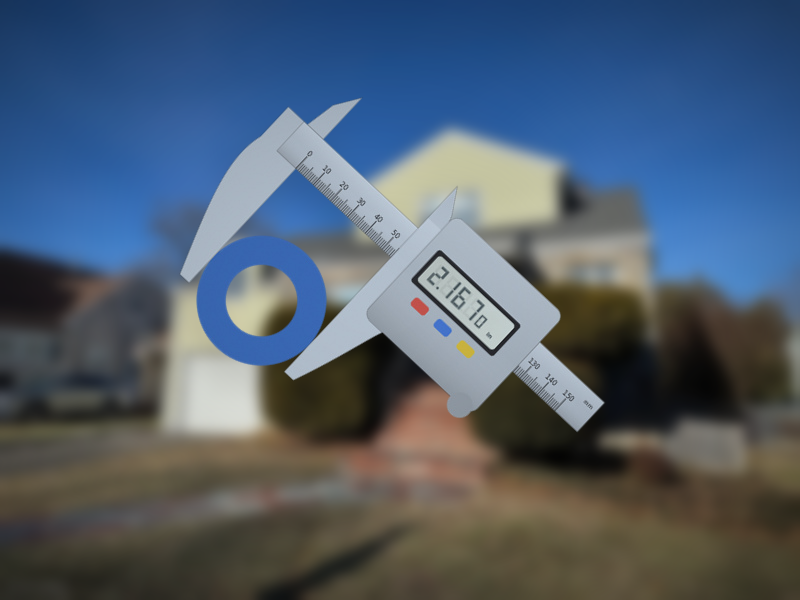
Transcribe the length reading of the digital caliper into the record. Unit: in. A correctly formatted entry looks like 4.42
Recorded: 2.1670
